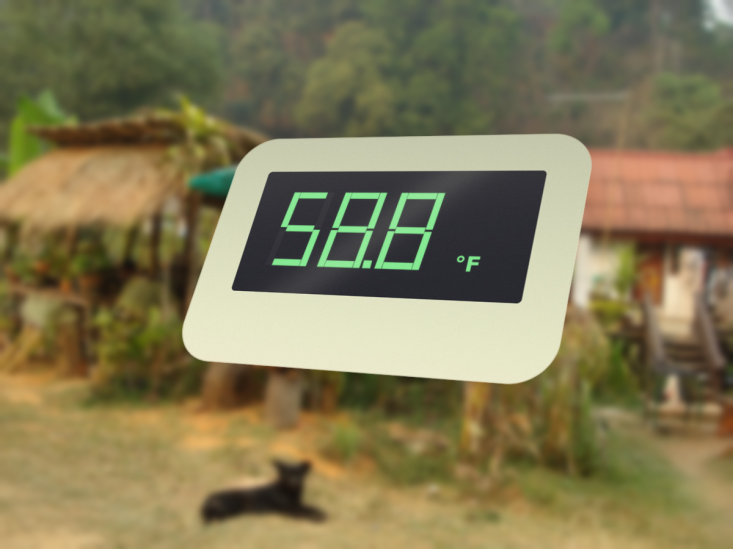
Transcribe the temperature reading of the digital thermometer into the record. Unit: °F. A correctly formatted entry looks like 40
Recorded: 58.8
